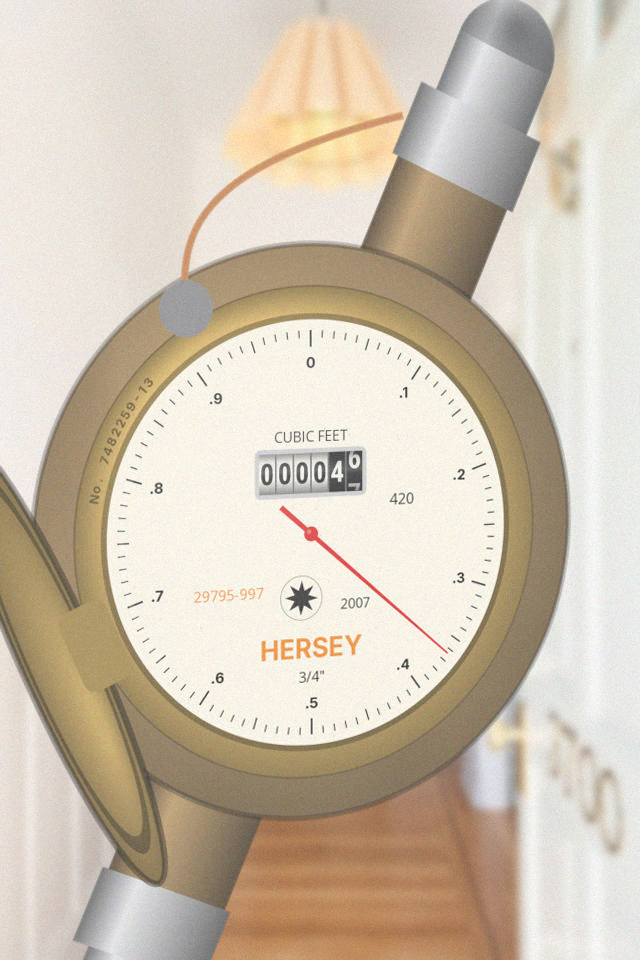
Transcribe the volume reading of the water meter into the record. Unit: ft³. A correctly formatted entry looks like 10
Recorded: 46.36
